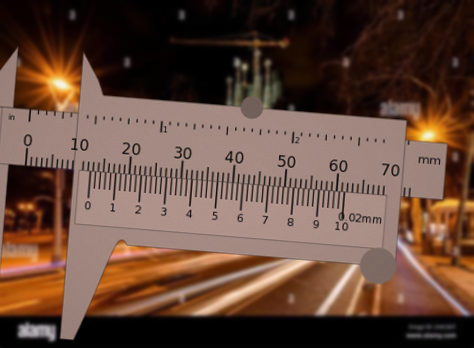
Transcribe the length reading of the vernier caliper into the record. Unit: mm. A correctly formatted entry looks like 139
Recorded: 12.5
